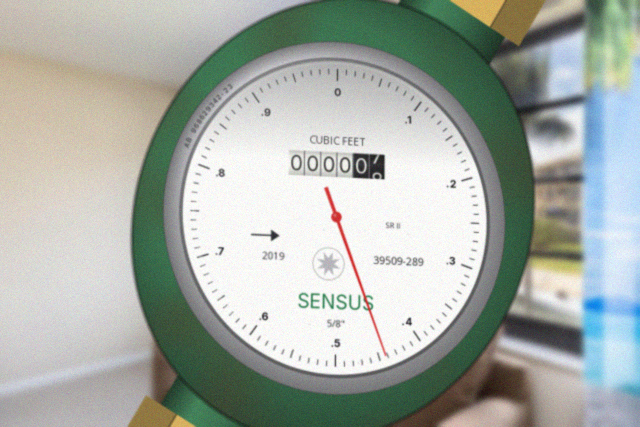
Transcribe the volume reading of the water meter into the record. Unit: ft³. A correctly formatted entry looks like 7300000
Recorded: 7.44
